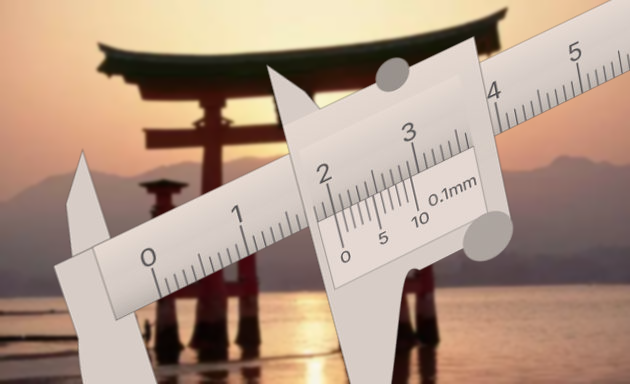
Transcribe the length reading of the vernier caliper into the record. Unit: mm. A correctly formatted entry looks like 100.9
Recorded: 20.0
